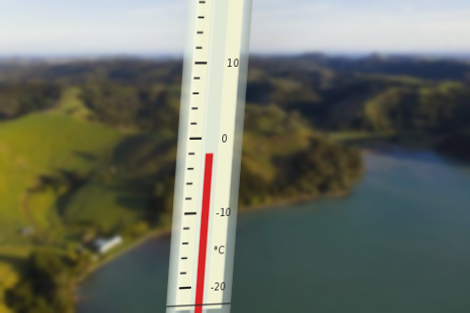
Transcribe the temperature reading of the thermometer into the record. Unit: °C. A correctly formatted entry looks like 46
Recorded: -2
